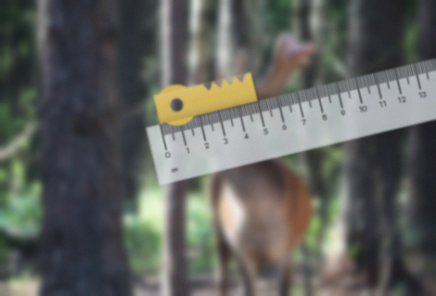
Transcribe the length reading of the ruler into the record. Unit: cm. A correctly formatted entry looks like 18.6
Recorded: 5
